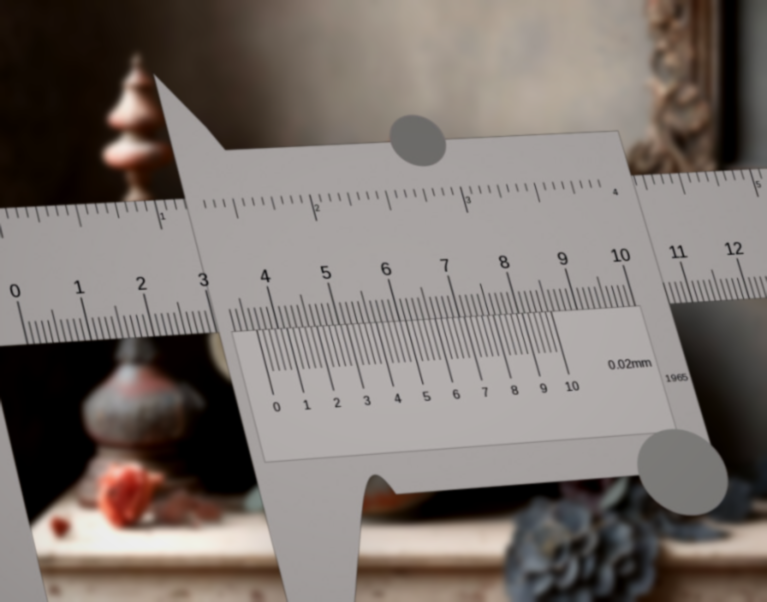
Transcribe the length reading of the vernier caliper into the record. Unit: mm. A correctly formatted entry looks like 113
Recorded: 36.5
